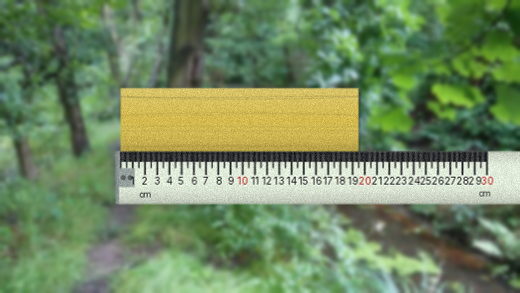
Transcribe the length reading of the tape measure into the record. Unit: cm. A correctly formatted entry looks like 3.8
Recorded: 19.5
